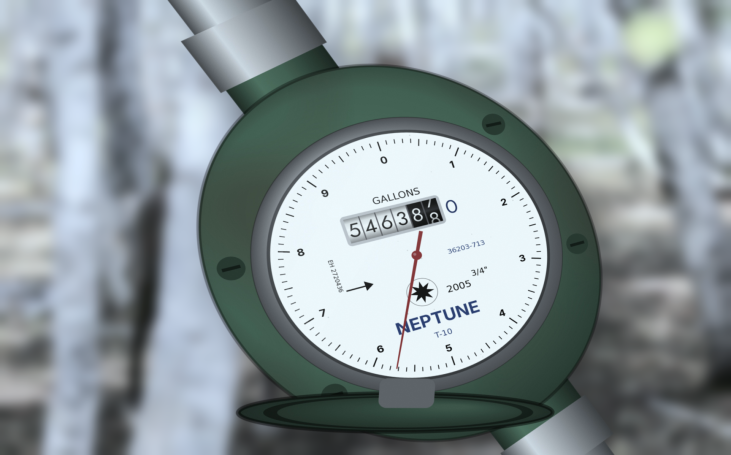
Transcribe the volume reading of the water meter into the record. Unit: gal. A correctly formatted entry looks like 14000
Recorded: 5463875.7
